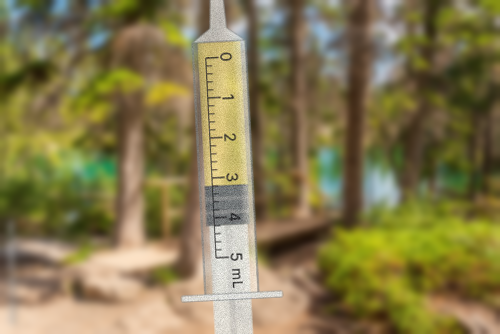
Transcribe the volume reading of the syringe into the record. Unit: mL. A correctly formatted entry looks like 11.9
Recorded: 3.2
